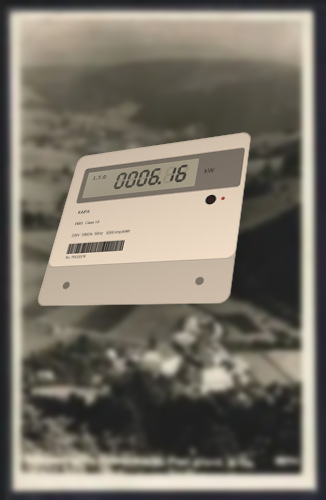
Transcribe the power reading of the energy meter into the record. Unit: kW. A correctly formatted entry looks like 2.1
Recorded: 6.16
